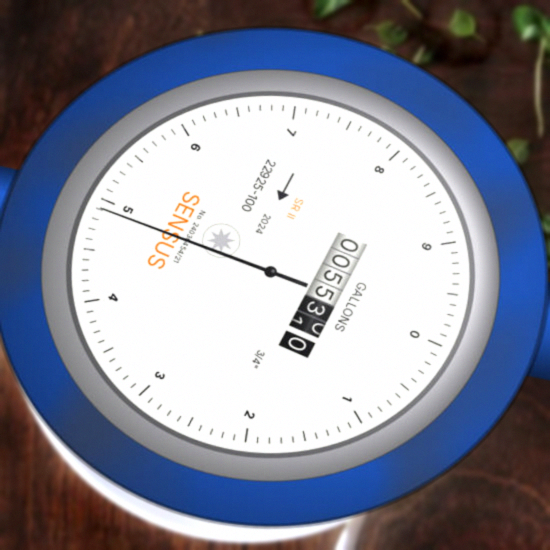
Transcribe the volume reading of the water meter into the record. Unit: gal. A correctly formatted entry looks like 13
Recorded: 55304.9
